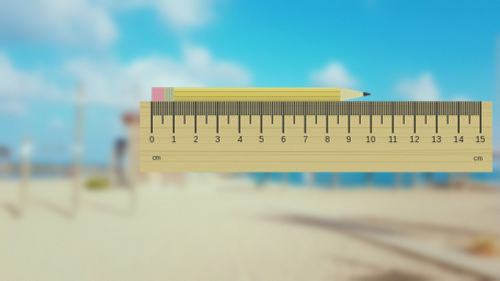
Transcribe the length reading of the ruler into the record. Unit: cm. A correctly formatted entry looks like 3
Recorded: 10
